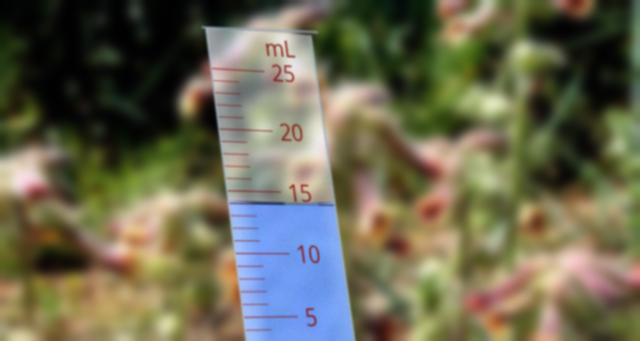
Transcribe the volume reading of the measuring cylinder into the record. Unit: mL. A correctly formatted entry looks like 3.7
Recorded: 14
